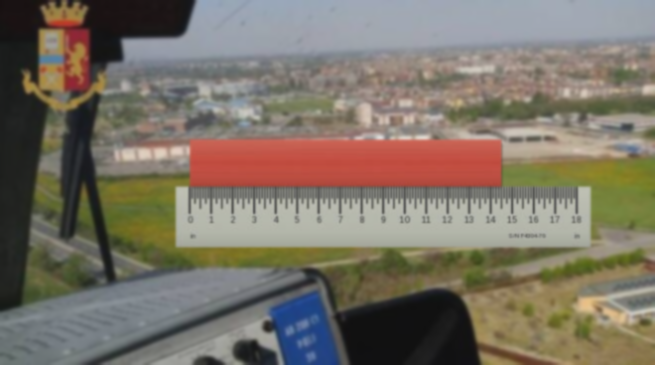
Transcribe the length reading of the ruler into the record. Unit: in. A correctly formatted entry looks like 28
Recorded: 14.5
